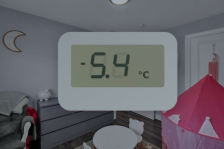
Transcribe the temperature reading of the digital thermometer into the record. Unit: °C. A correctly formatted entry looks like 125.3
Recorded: -5.4
